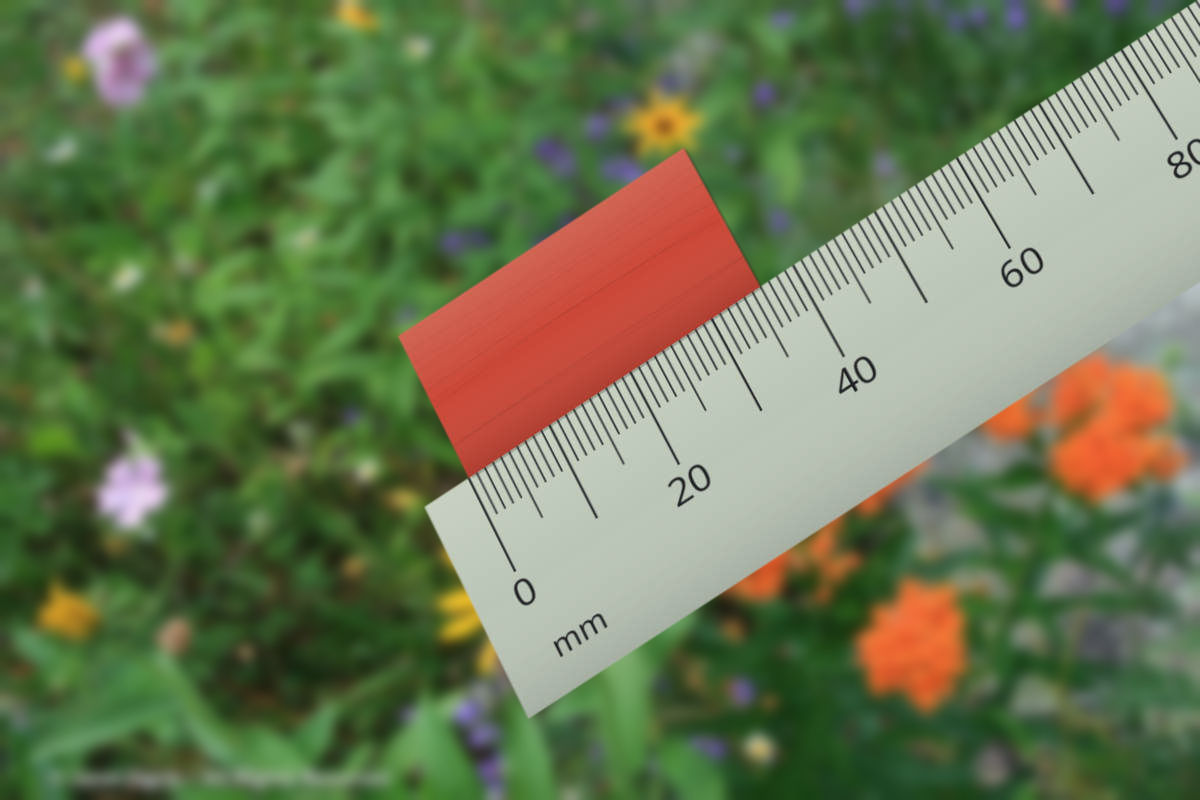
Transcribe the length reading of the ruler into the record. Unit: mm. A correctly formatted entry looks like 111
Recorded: 36
